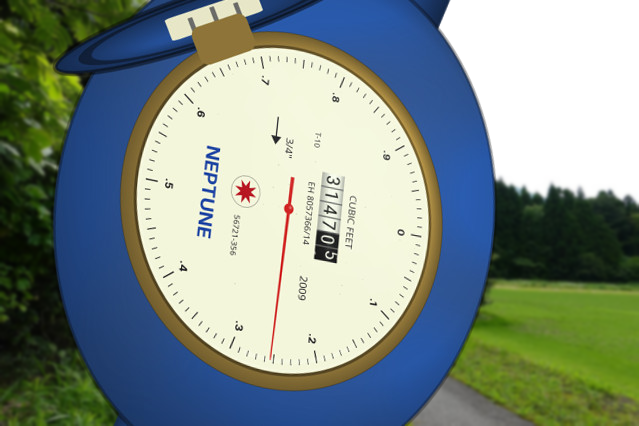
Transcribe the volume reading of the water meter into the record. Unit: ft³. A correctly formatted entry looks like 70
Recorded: 314705.25
